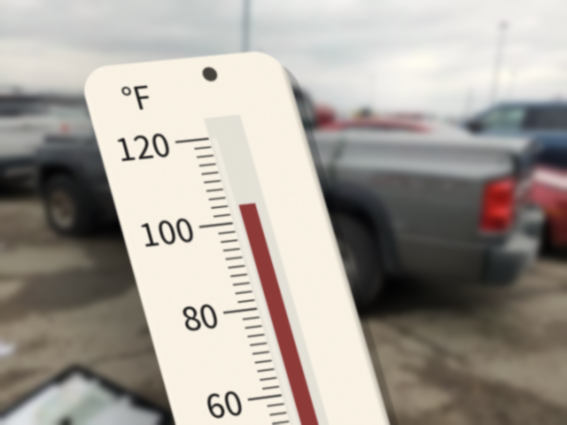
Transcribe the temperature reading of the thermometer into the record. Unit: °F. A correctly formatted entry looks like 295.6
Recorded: 104
